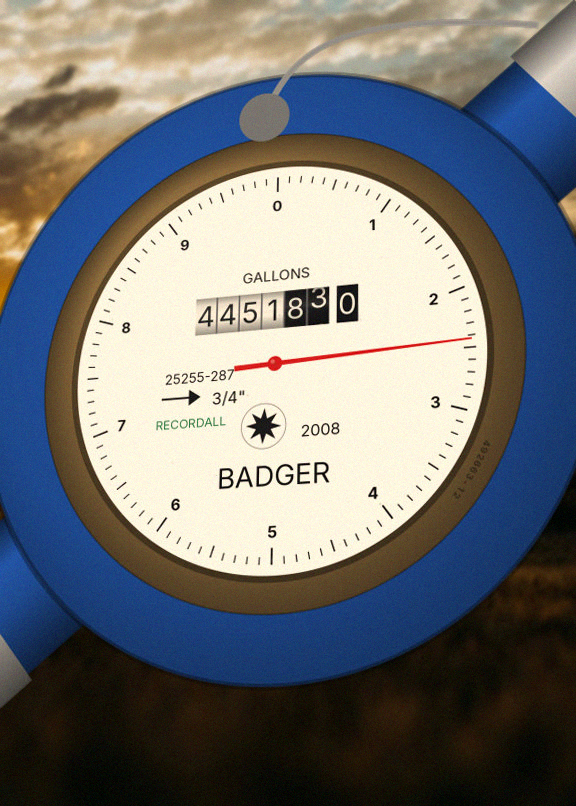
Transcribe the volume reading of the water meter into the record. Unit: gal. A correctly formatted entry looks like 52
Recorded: 4451832.4
